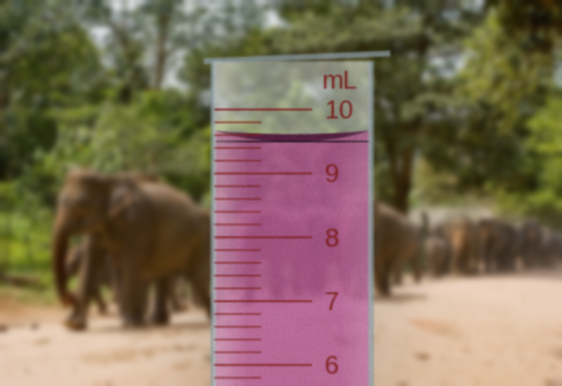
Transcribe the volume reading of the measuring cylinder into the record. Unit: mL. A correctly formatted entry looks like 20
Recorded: 9.5
